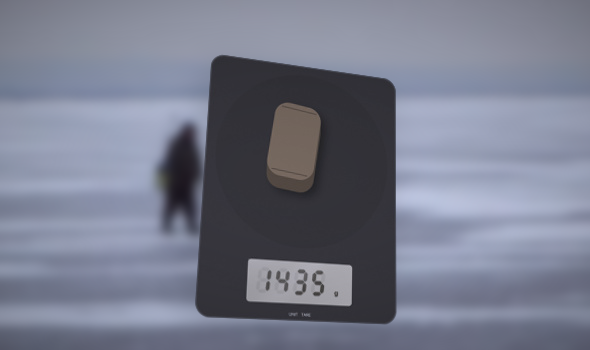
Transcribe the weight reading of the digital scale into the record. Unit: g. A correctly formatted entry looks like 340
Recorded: 1435
